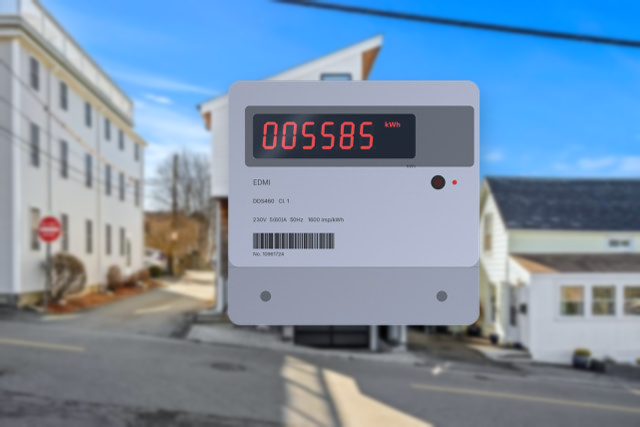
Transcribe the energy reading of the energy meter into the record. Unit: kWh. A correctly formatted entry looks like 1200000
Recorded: 5585
